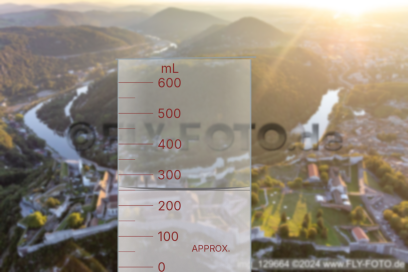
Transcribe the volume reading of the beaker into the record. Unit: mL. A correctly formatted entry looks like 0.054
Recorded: 250
